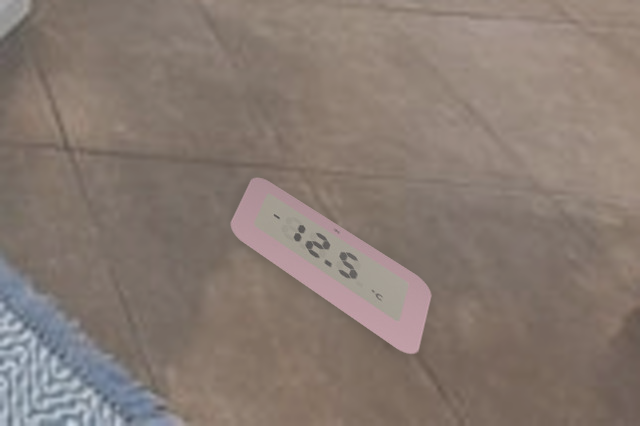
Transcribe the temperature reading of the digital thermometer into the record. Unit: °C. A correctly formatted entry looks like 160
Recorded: -12.5
